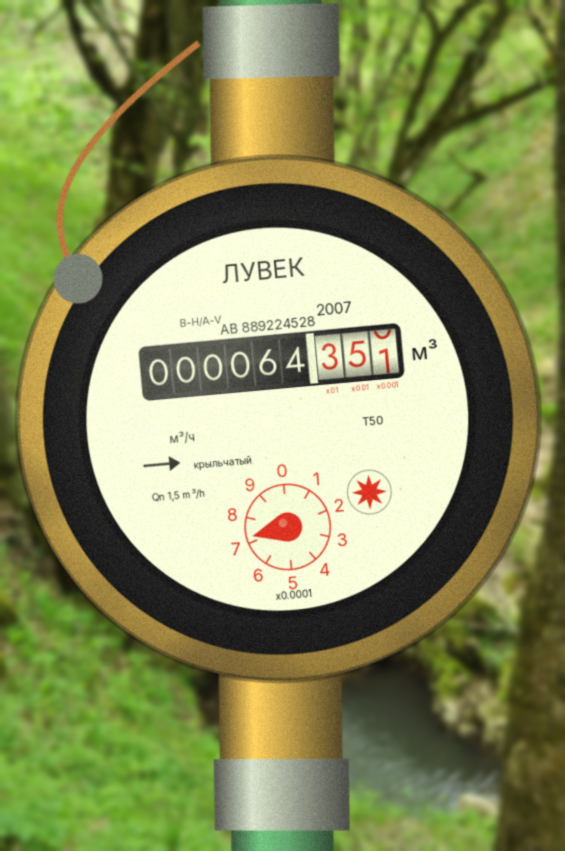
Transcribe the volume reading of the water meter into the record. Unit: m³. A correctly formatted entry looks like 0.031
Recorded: 64.3507
